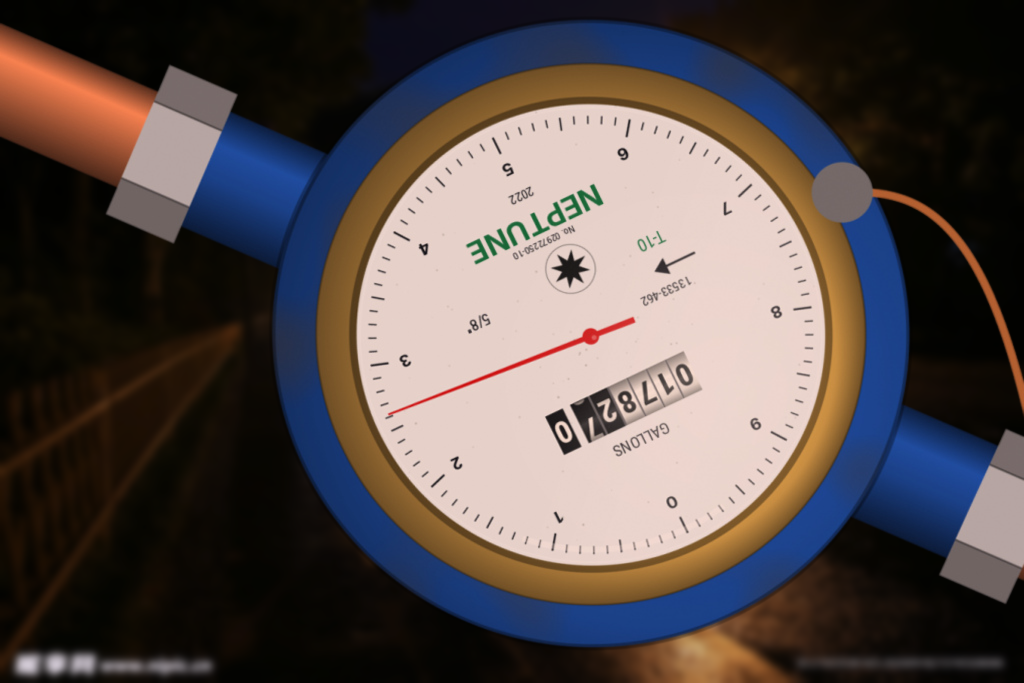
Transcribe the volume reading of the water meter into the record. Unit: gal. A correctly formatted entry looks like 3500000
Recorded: 178272.6
